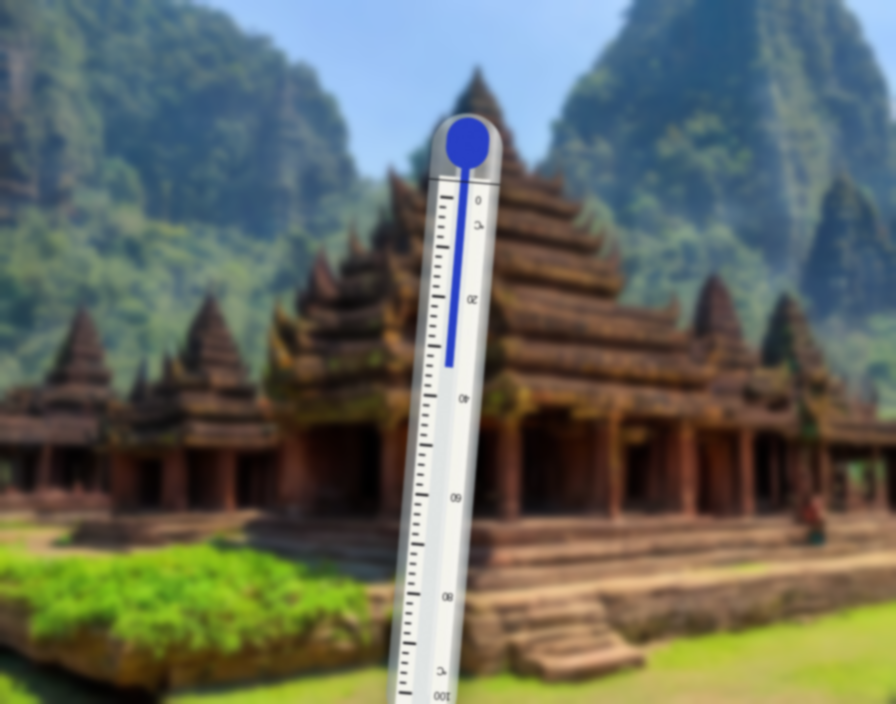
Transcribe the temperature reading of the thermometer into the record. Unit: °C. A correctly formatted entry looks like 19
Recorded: 34
